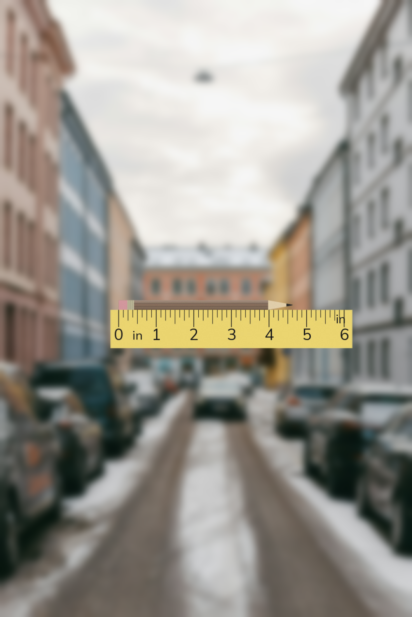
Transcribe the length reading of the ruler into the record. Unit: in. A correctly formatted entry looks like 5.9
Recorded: 4.625
